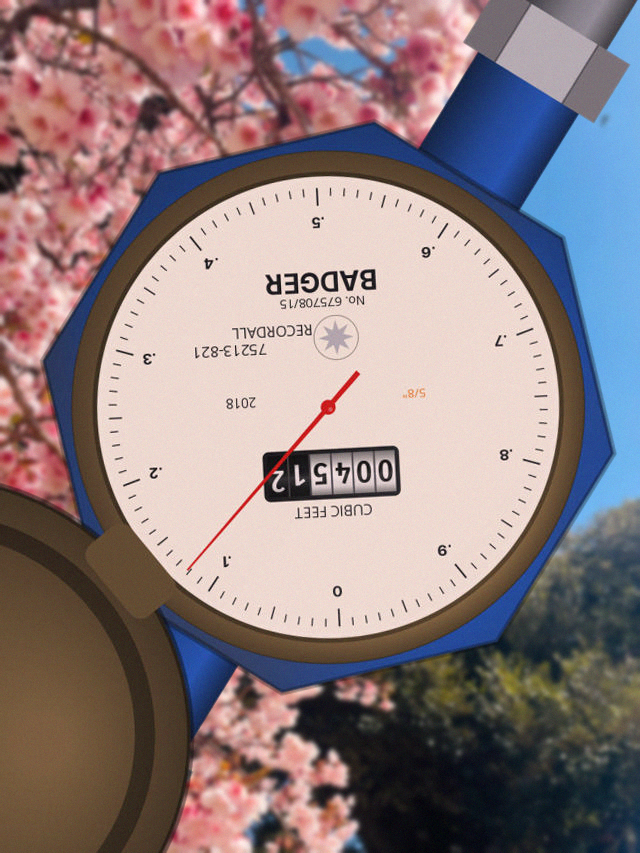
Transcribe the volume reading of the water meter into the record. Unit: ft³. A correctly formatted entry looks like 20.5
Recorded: 4512.12
